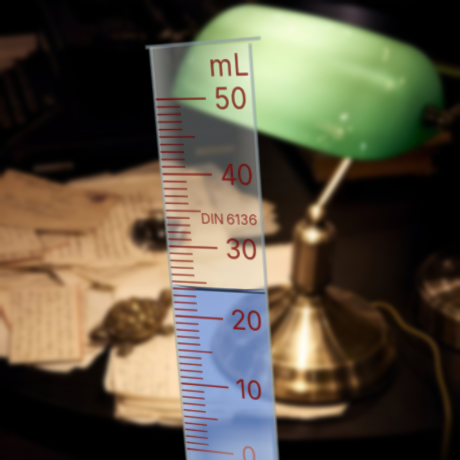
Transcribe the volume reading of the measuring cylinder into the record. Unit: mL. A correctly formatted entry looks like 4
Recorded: 24
